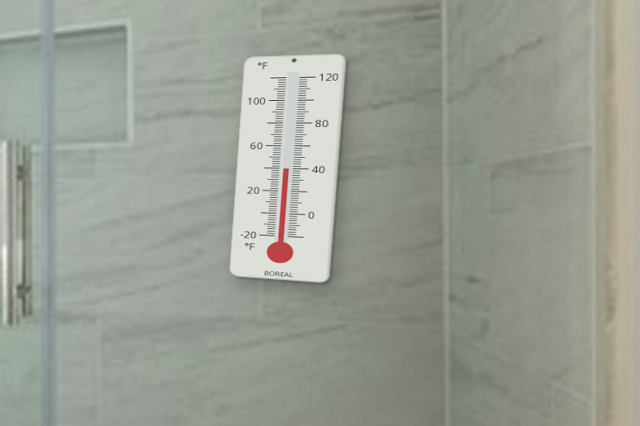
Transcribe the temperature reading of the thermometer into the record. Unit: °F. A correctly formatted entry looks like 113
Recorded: 40
